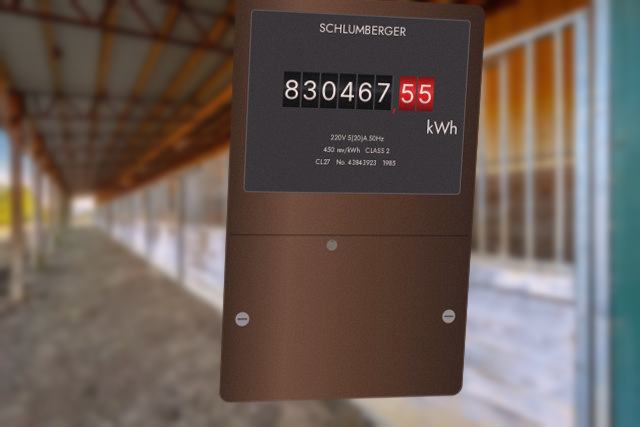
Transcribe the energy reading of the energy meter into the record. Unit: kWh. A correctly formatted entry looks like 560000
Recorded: 830467.55
